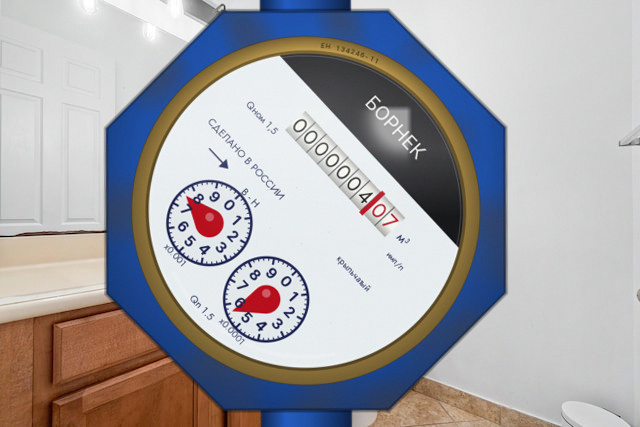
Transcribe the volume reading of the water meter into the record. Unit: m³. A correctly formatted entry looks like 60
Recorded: 4.0775
